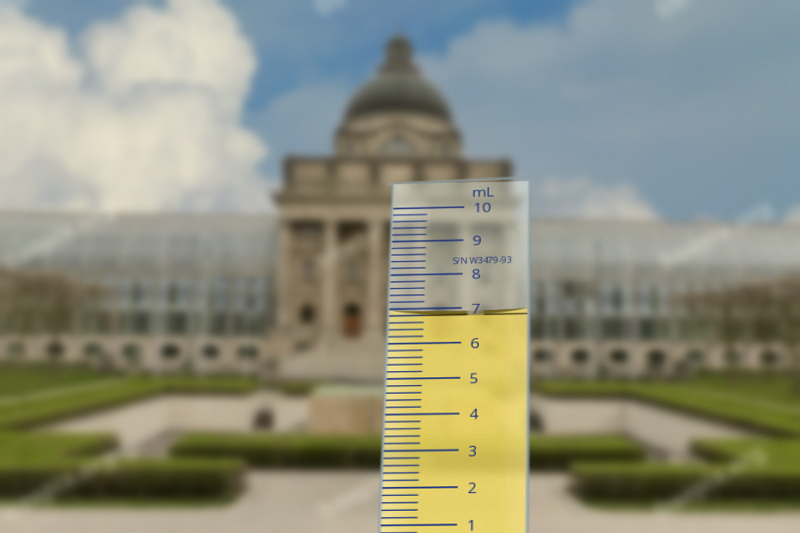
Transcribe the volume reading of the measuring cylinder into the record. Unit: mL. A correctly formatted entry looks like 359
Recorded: 6.8
